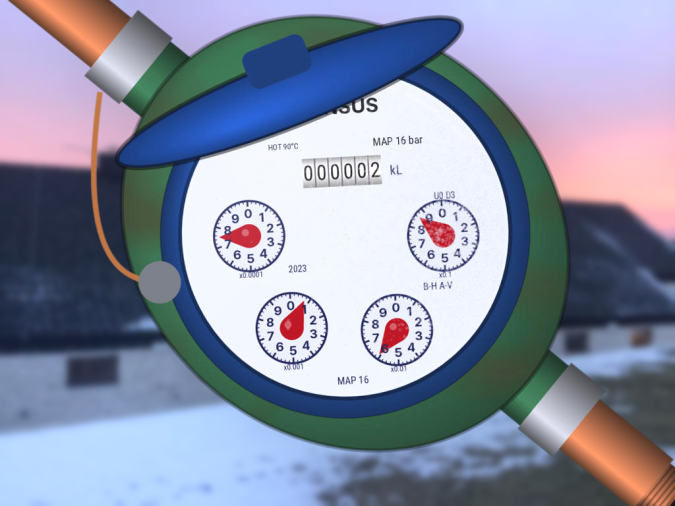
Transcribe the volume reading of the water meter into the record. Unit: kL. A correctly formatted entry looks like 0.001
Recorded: 2.8607
